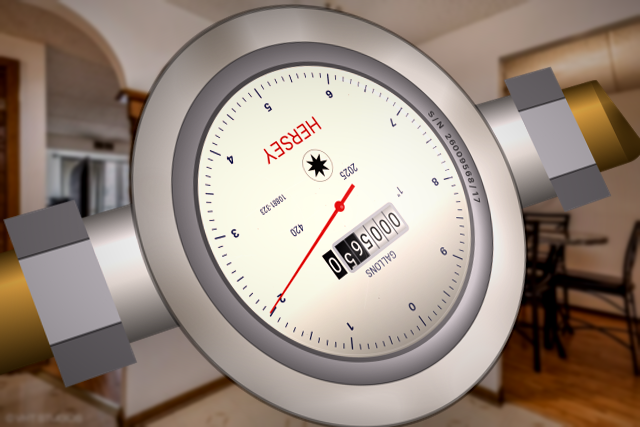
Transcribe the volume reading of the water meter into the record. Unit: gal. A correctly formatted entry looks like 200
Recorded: 5652.0
